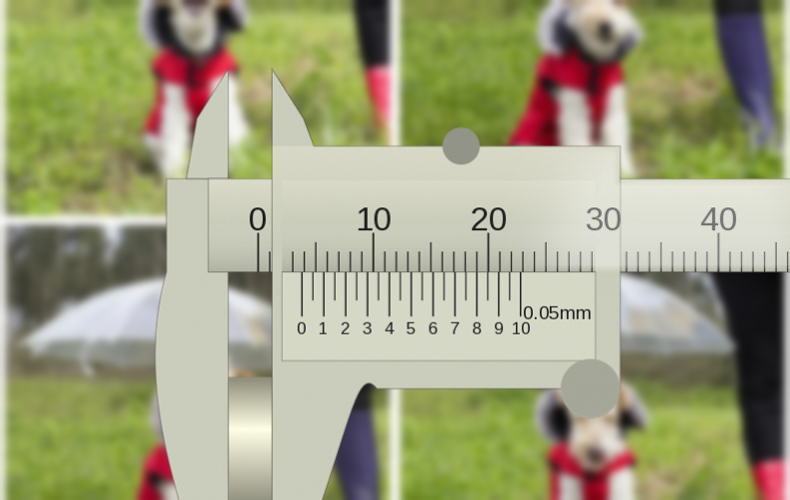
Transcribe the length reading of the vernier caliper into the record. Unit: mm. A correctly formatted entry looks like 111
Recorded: 3.8
